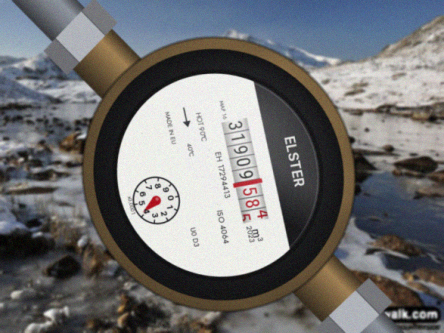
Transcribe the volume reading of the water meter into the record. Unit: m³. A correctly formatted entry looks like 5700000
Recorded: 31909.5844
